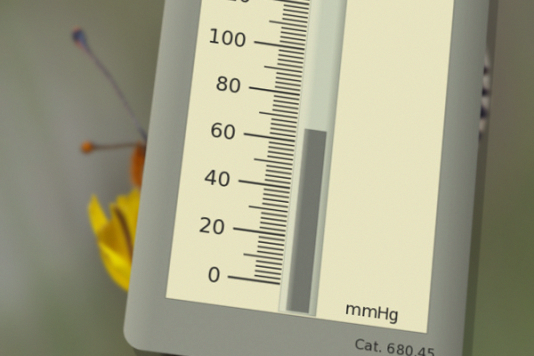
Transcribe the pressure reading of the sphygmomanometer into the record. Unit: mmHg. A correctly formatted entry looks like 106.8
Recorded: 66
